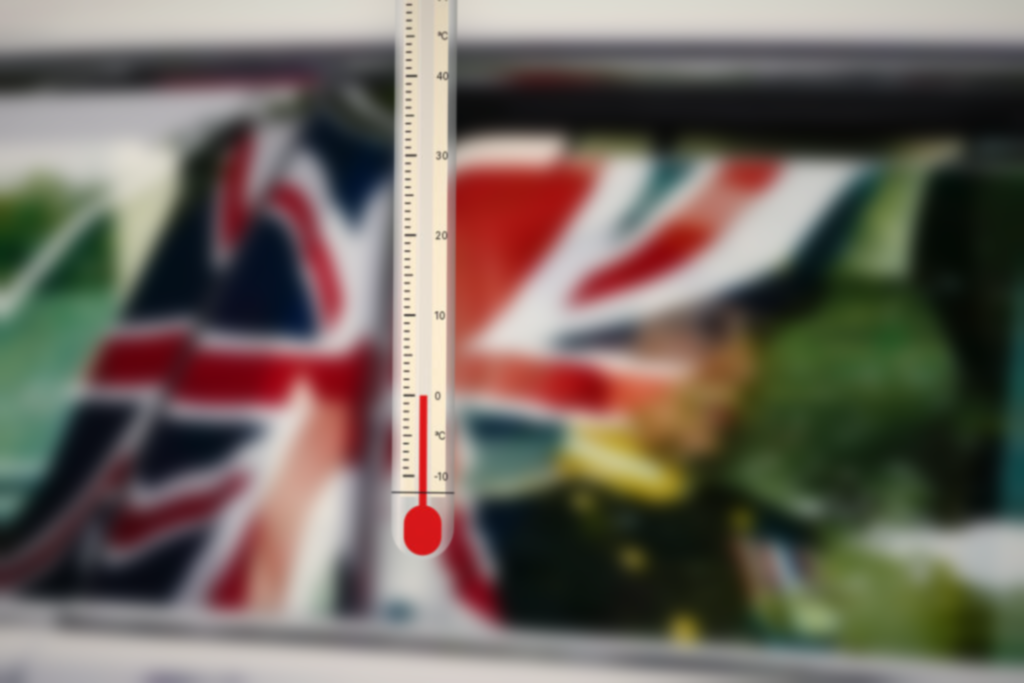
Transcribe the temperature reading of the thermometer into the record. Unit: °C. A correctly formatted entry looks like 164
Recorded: 0
